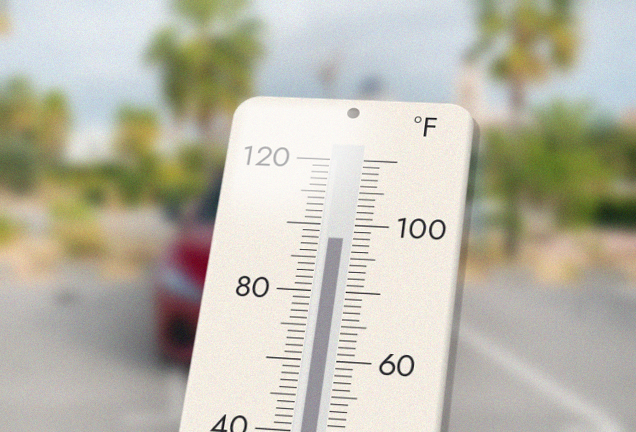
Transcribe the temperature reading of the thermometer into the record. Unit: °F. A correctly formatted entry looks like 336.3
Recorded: 96
